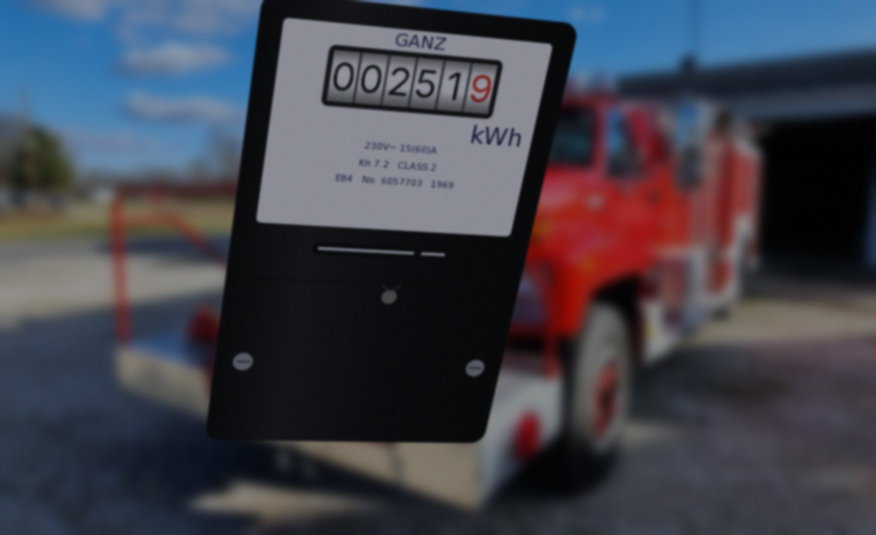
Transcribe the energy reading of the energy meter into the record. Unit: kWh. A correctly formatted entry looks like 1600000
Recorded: 251.9
